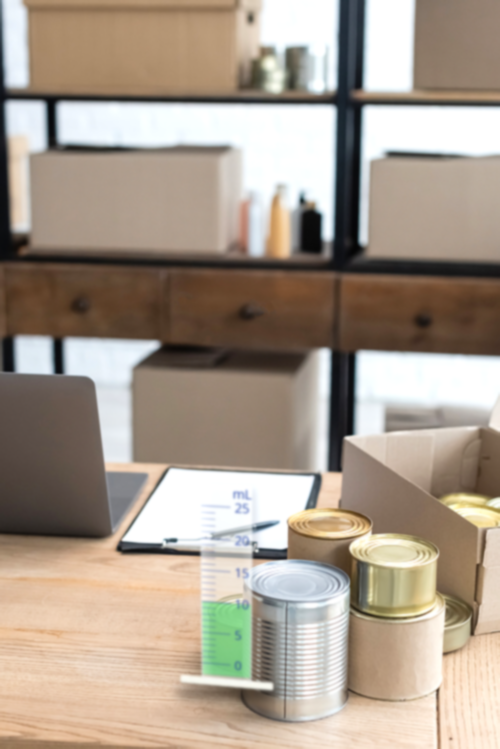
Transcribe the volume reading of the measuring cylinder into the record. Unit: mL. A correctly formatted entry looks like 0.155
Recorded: 10
